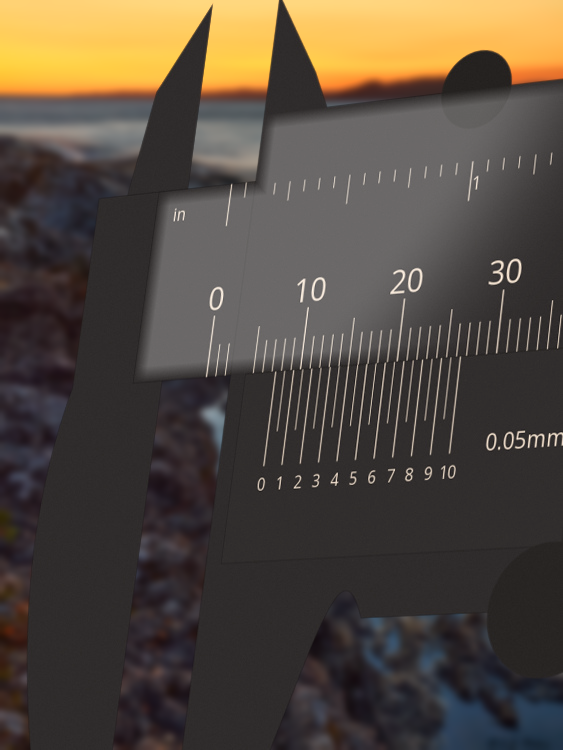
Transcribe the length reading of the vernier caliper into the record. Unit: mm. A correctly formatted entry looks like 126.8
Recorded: 7.4
